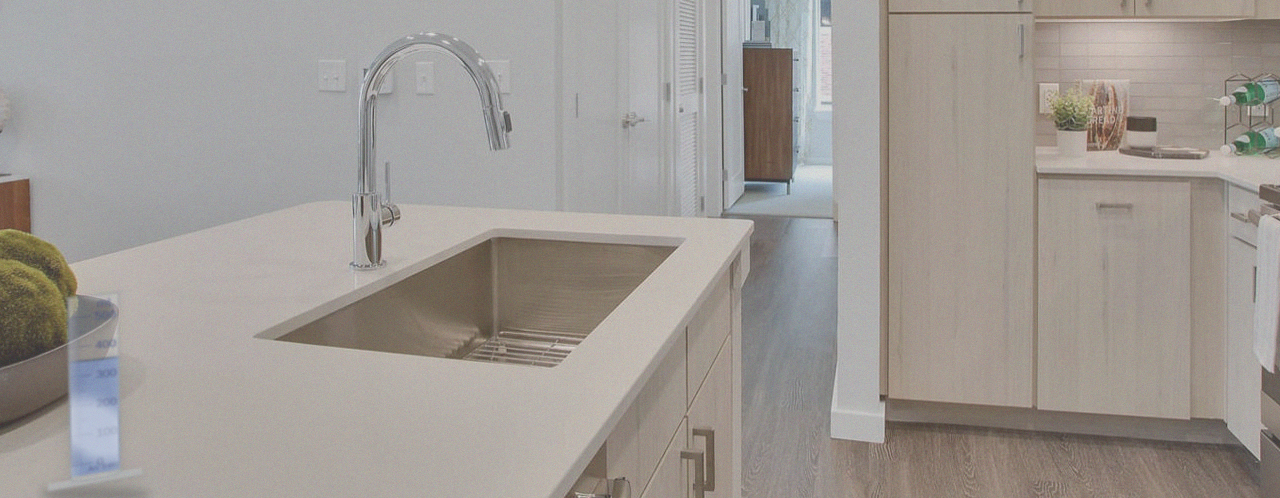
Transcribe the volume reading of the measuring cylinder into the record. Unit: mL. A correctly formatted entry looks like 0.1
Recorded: 350
